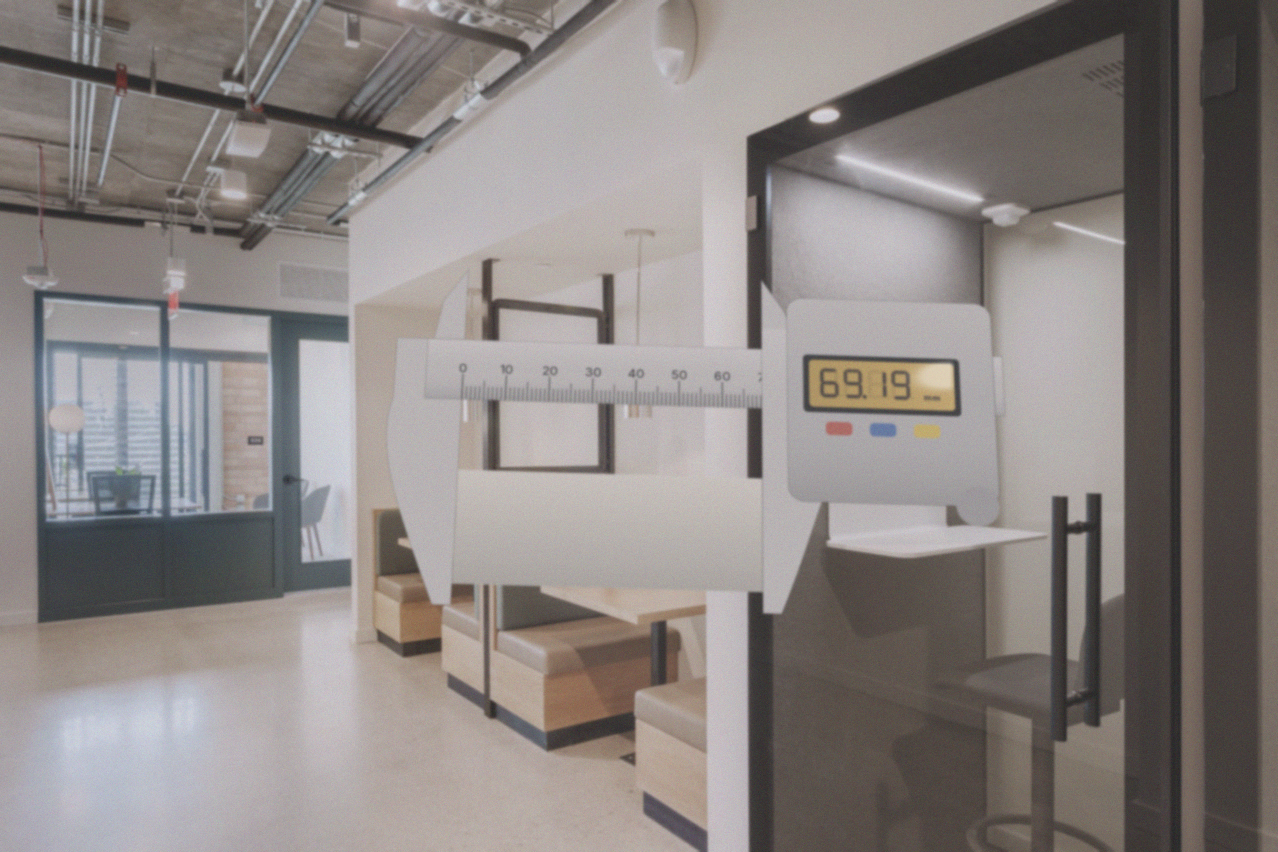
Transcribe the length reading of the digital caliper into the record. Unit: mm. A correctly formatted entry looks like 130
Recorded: 69.19
